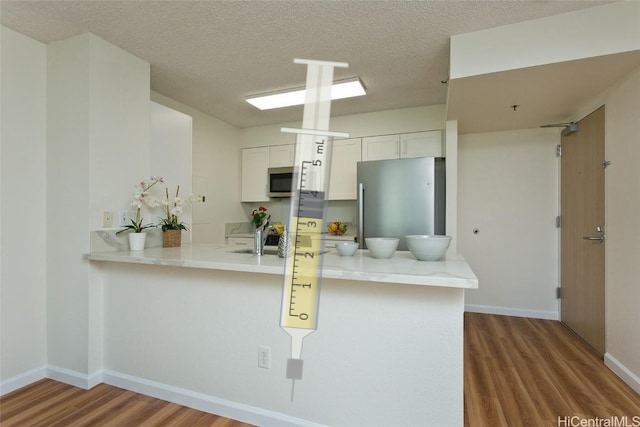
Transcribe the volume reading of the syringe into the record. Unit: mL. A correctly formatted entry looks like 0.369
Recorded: 3.2
